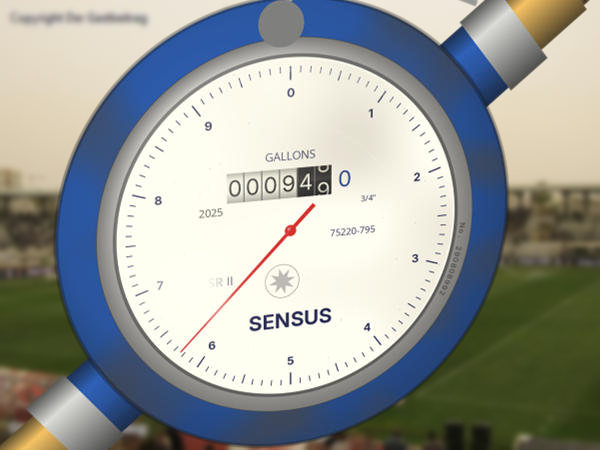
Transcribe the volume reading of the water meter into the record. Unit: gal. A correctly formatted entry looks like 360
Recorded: 9486.2
